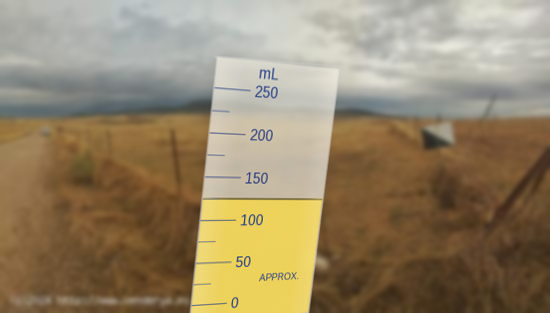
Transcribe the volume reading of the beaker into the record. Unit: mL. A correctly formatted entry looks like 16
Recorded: 125
